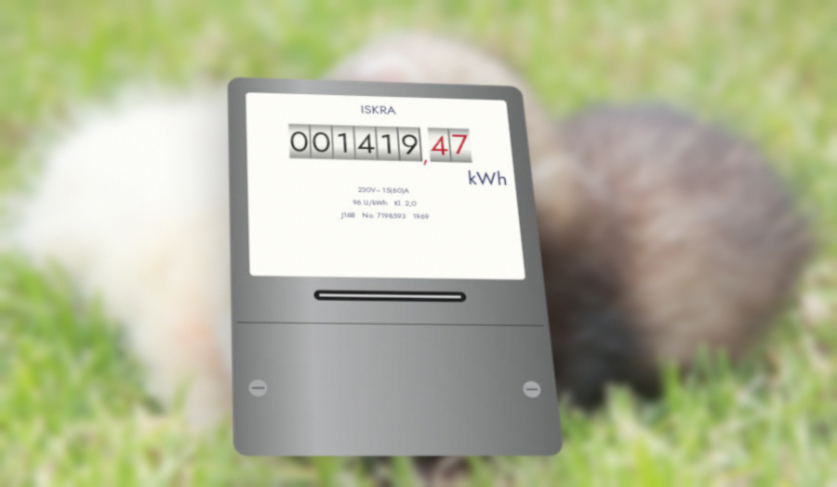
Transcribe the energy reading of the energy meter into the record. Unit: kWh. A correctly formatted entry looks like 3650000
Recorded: 1419.47
